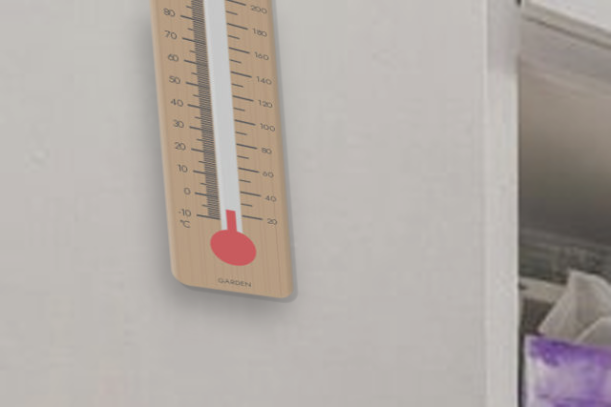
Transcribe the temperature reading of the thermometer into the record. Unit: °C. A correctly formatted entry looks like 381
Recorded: -5
